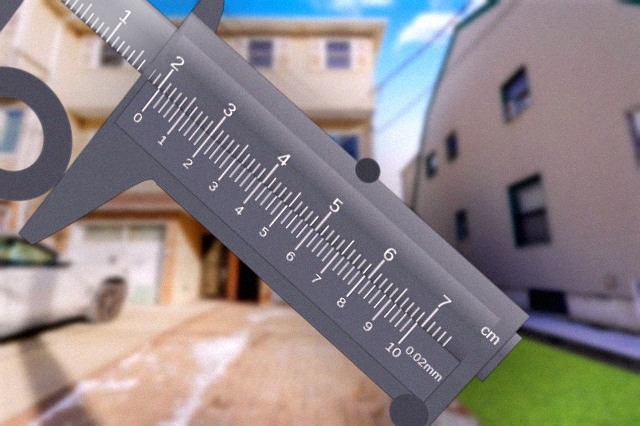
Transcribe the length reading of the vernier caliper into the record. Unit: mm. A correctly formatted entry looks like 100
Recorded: 20.2
